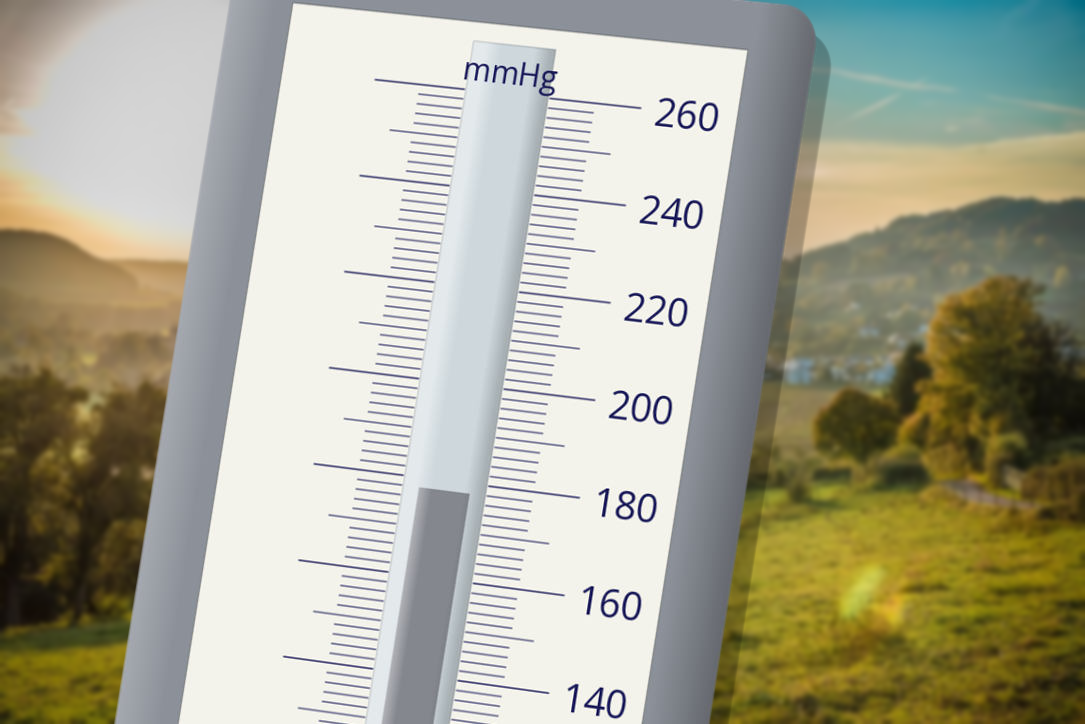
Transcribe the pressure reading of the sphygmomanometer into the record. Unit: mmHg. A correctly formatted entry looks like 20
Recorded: 178
